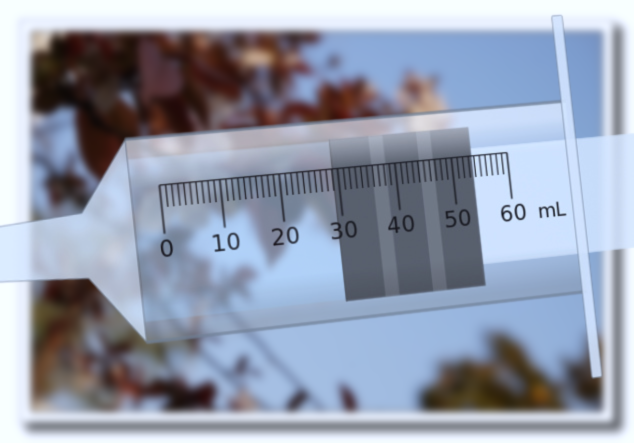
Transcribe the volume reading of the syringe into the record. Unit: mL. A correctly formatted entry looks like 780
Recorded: 29
